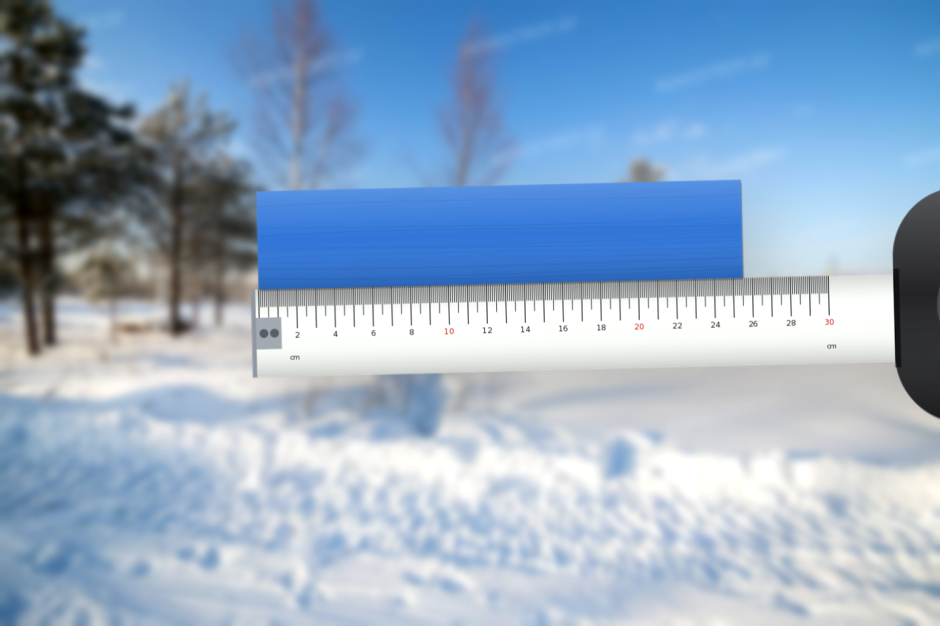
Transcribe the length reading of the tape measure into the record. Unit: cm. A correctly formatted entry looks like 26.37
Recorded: 25.5
